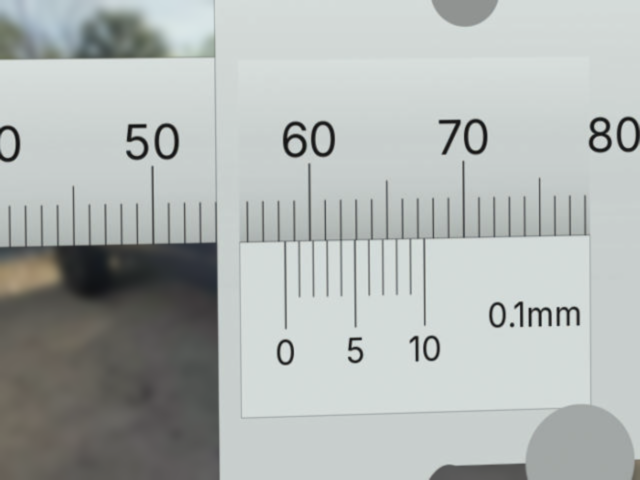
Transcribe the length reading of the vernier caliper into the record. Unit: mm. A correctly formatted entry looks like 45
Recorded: 58.4
